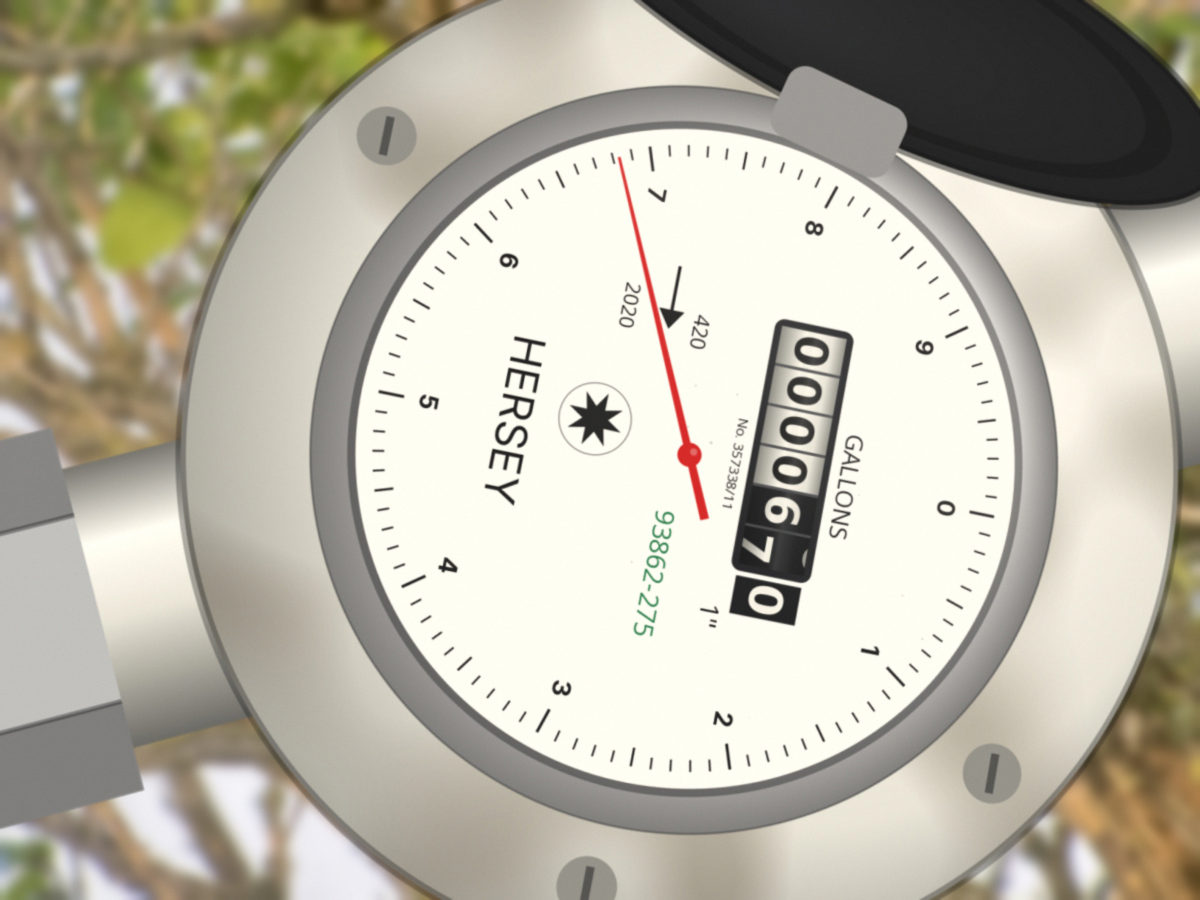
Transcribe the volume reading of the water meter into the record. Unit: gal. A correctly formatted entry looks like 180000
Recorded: 666.8
